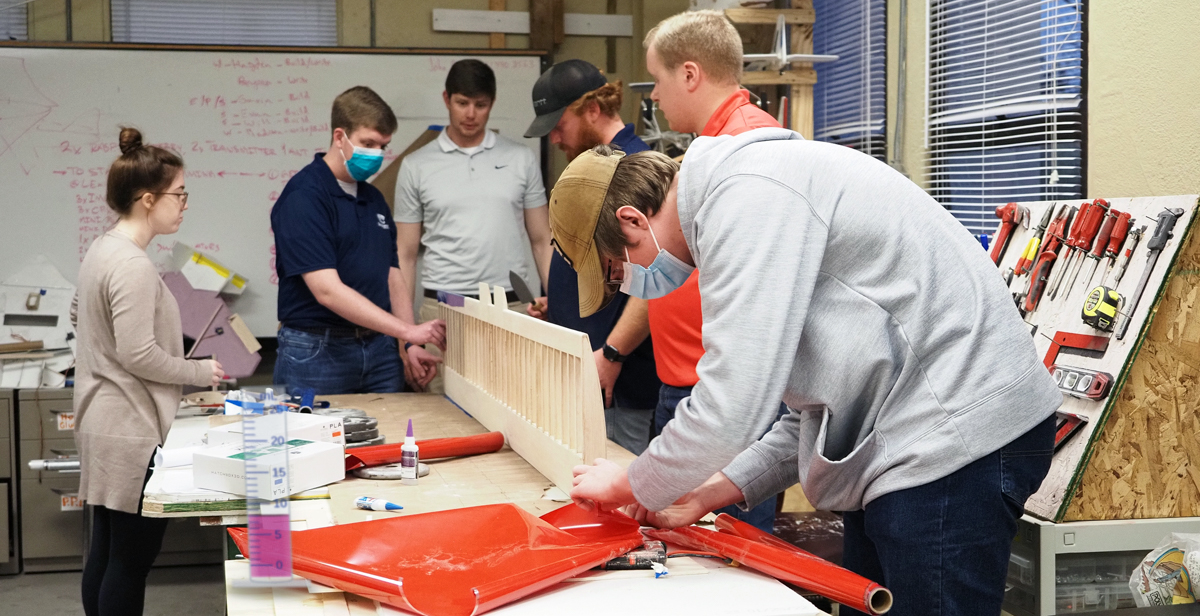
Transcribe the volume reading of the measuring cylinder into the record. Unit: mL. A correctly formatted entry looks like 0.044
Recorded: 8
